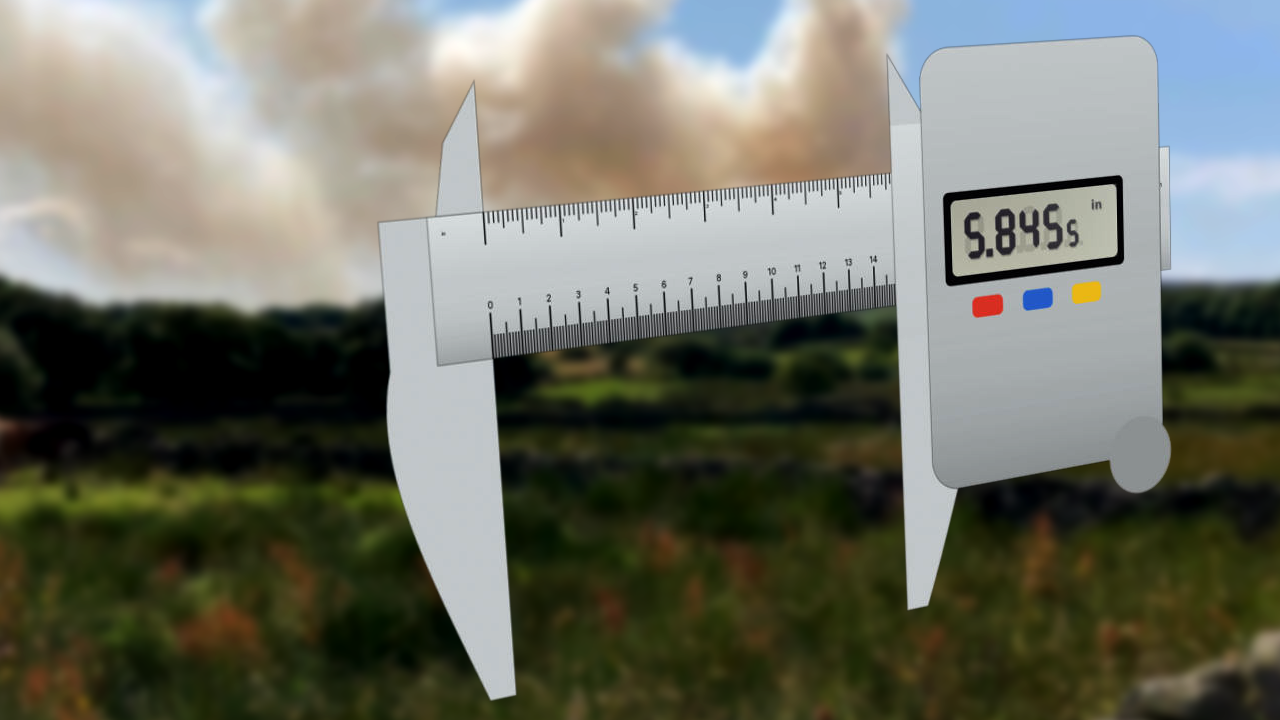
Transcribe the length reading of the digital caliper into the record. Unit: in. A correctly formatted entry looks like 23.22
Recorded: 5.8455
